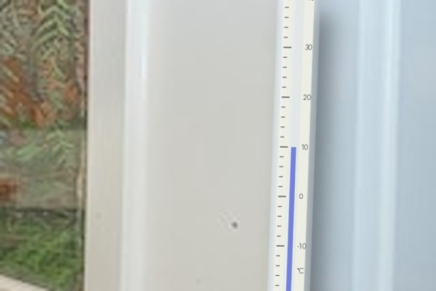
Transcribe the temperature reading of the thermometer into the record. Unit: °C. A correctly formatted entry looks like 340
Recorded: 10
